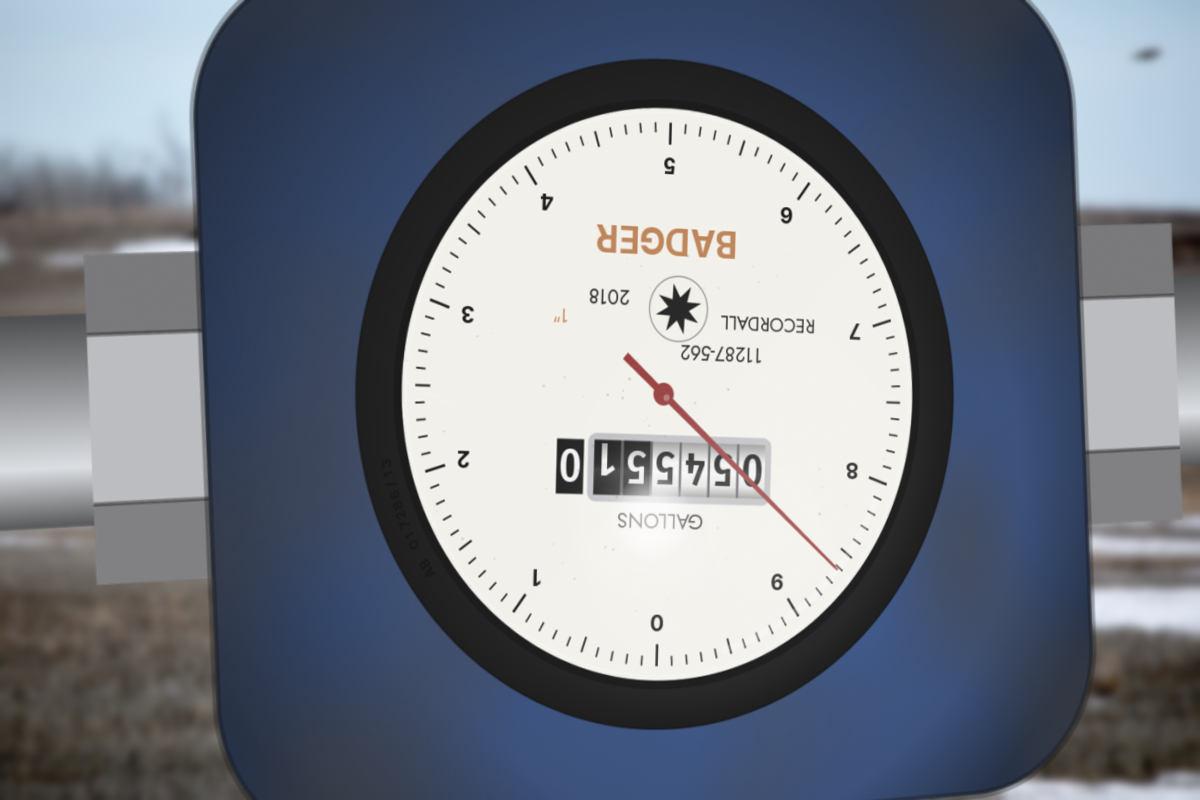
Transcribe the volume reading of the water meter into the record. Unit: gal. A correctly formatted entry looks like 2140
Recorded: 545508.6
